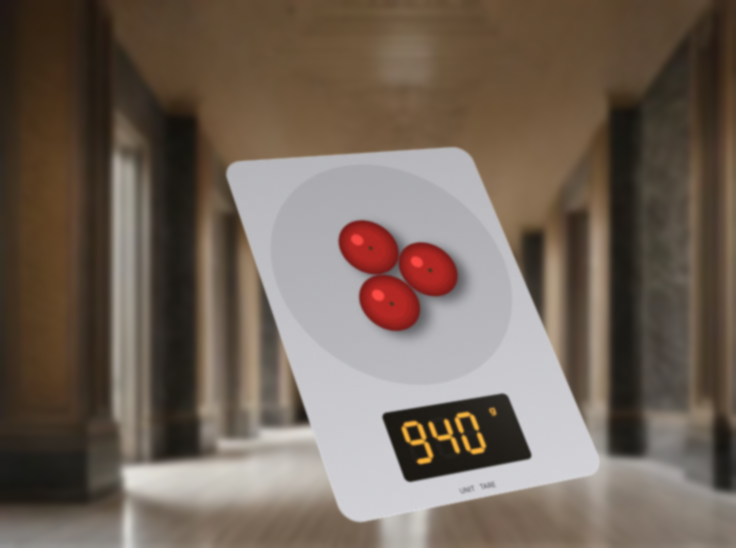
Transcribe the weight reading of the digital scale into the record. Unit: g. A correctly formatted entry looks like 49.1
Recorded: 940
